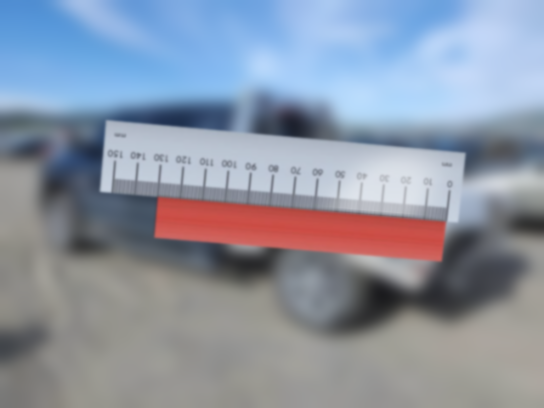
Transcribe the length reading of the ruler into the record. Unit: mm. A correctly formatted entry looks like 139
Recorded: 130
